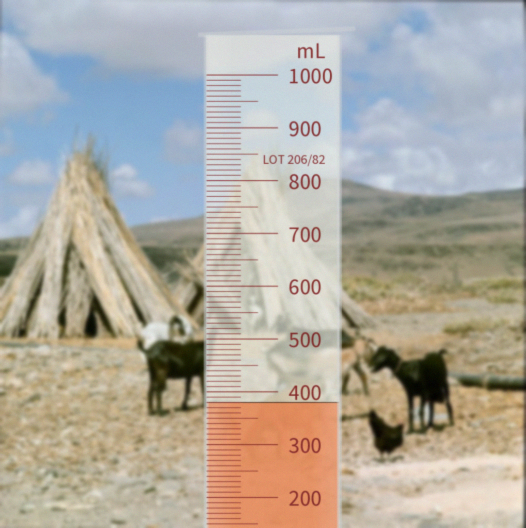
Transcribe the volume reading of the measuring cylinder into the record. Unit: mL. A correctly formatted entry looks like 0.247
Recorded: 380
